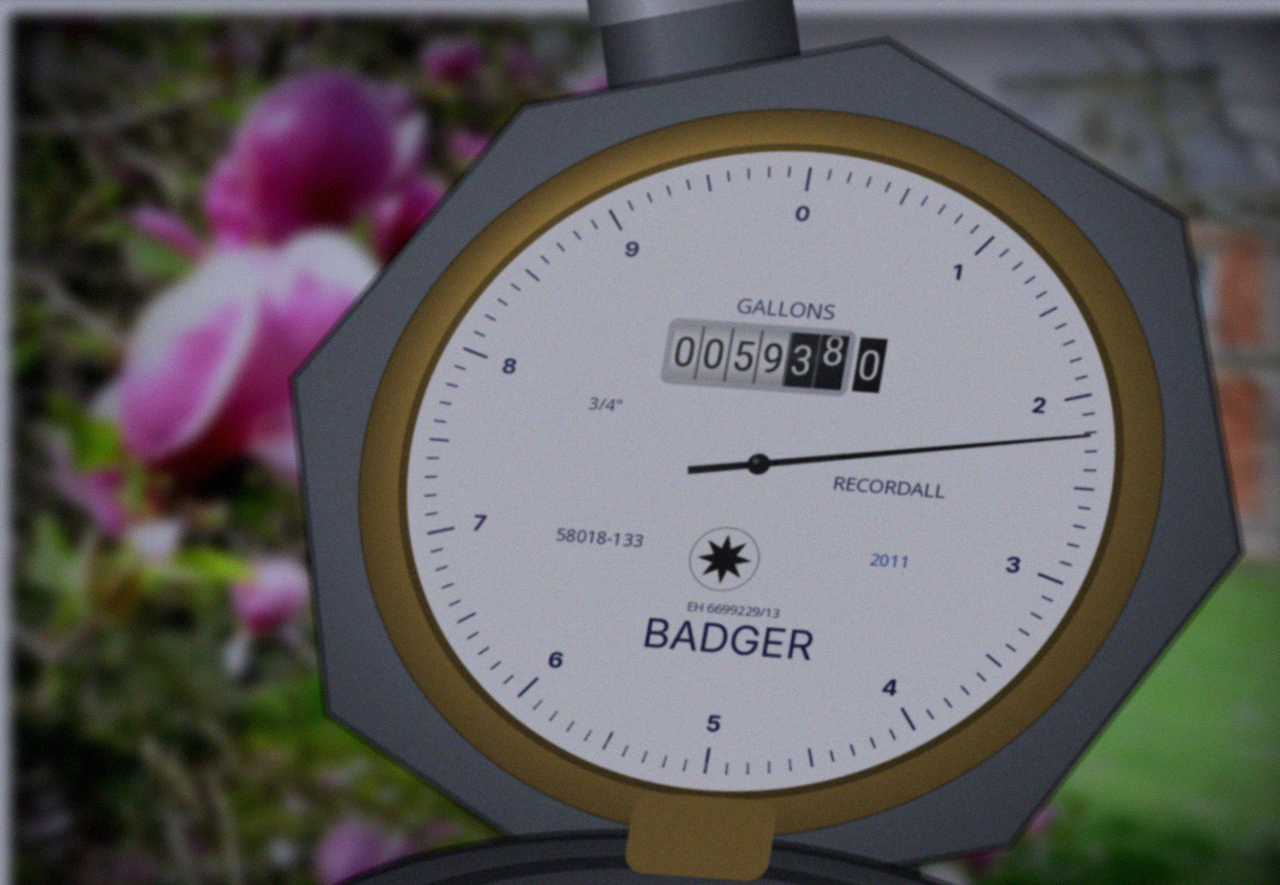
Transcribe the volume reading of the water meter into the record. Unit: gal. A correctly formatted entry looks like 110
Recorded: 59382.2
